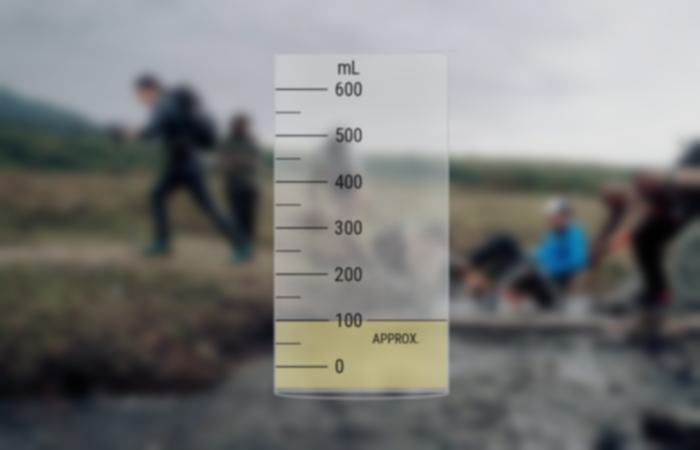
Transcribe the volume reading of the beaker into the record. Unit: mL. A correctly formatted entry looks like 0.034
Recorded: 100
